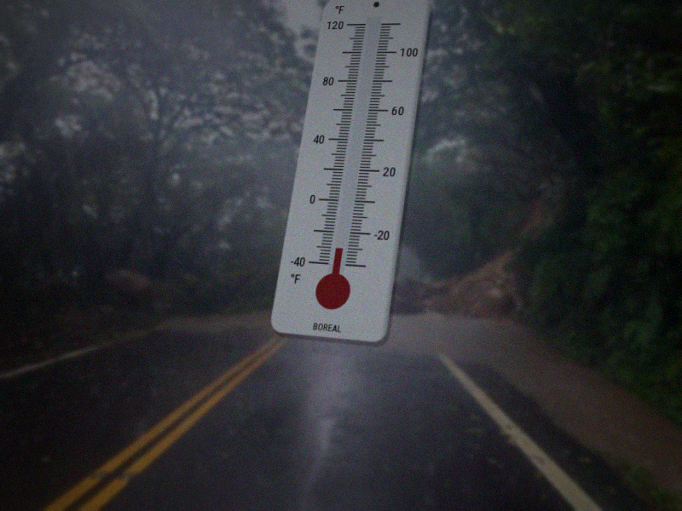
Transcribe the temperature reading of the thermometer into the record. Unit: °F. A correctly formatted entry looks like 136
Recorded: -30
